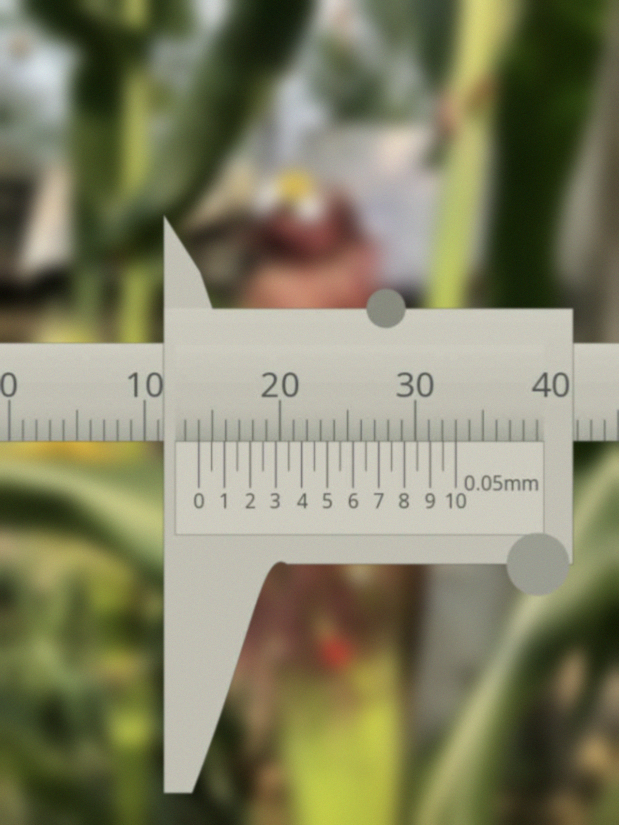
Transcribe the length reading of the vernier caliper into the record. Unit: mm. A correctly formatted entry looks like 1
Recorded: 14.0
